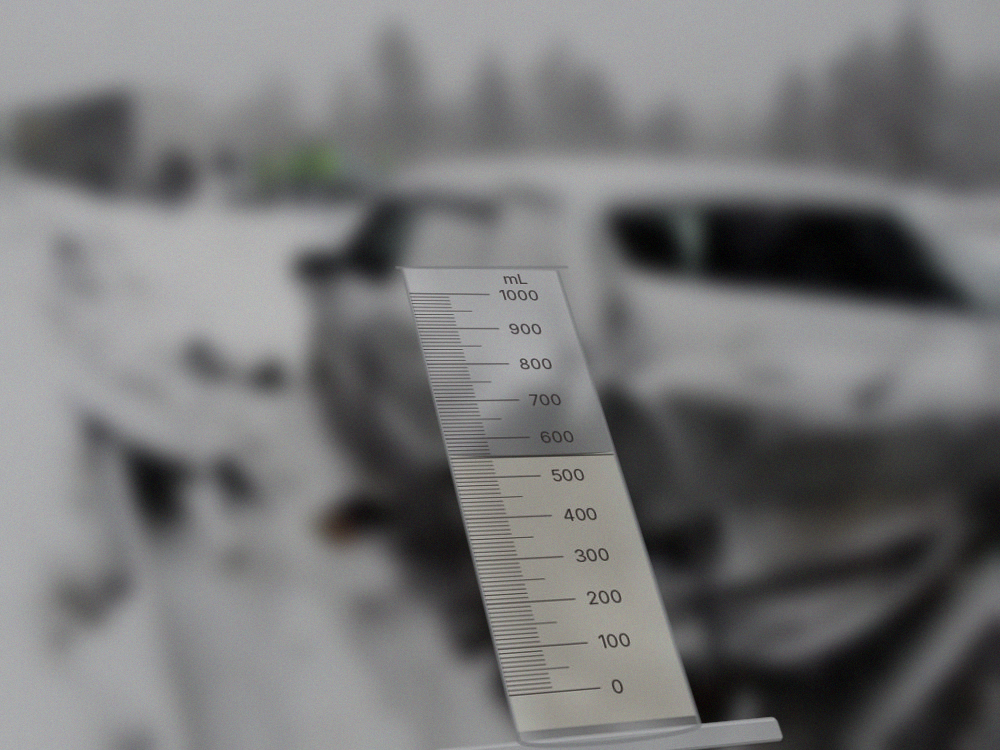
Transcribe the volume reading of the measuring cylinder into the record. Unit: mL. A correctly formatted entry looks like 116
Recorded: 550
